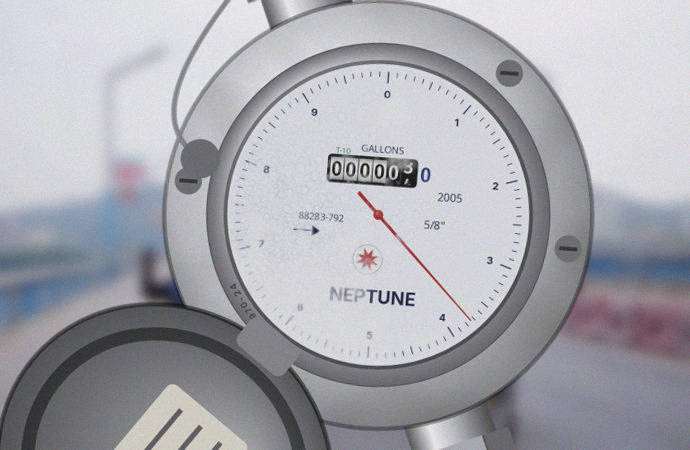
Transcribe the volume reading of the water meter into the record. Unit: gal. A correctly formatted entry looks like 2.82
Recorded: 33.7
